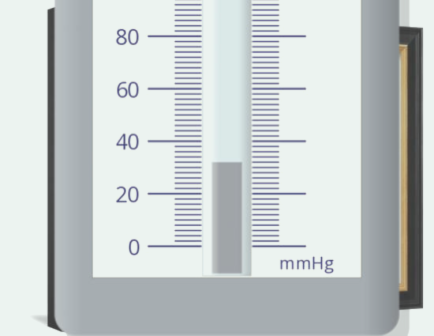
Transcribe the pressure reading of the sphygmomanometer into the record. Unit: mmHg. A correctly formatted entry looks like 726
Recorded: 32
